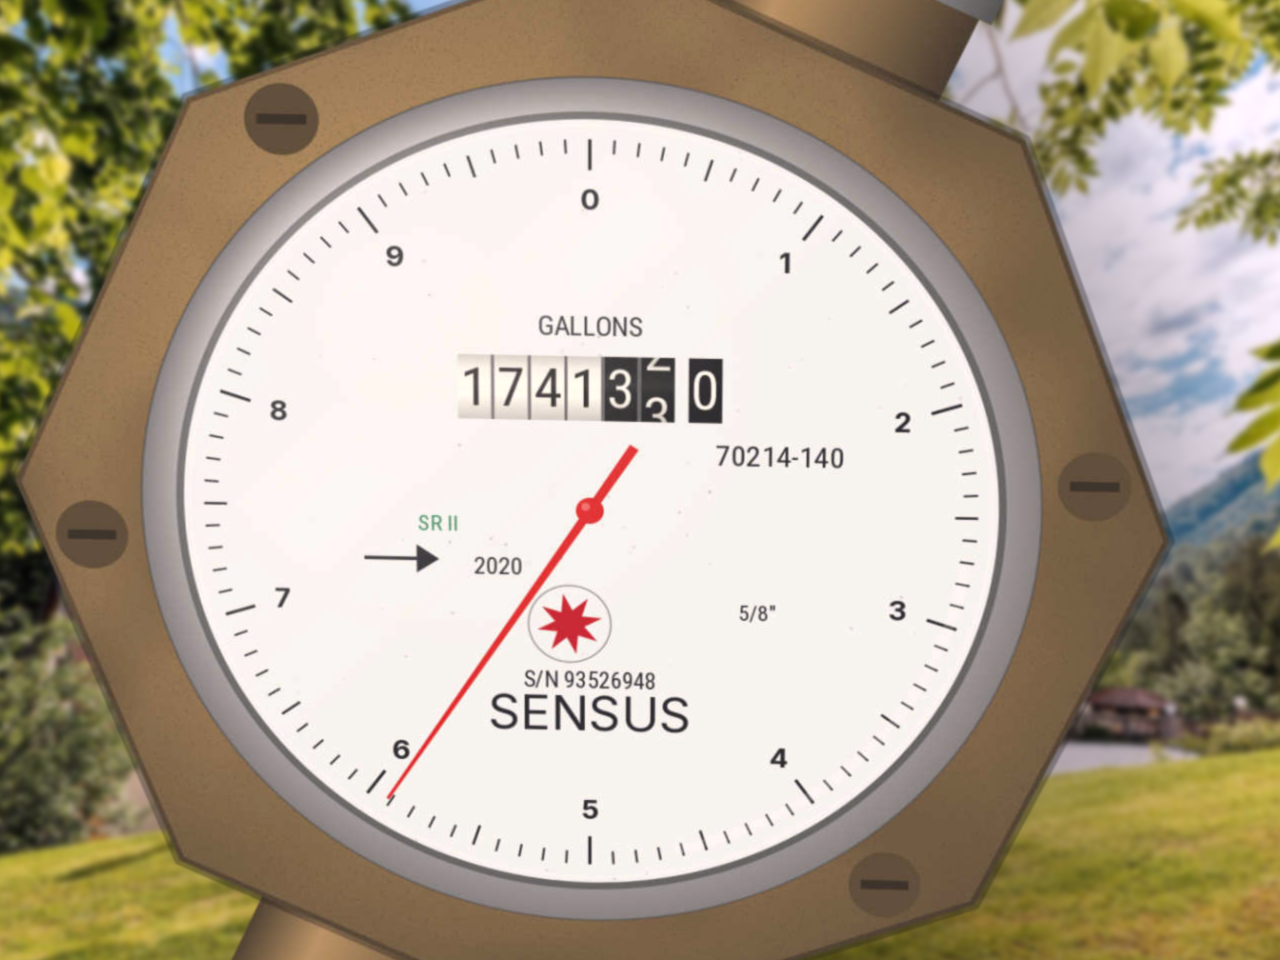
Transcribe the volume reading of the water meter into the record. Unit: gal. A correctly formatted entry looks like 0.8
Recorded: 1741325.9
